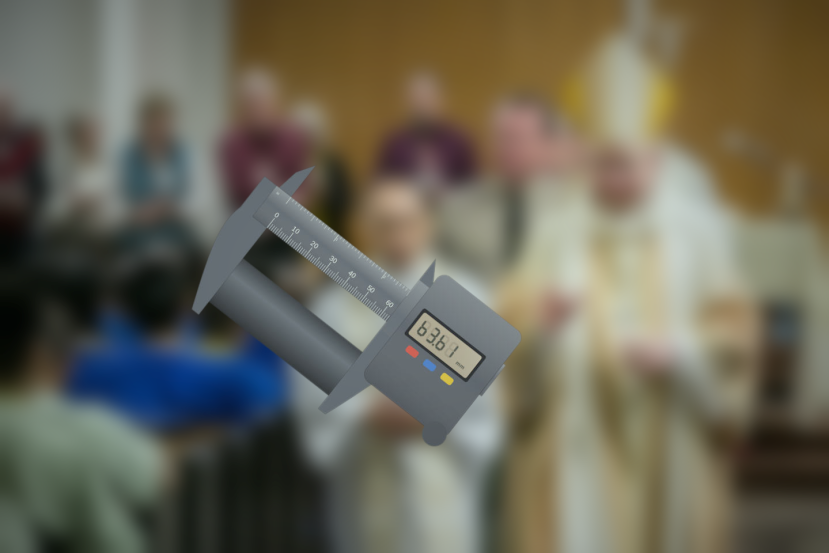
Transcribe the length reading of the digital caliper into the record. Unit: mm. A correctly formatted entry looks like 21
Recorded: 63.61
